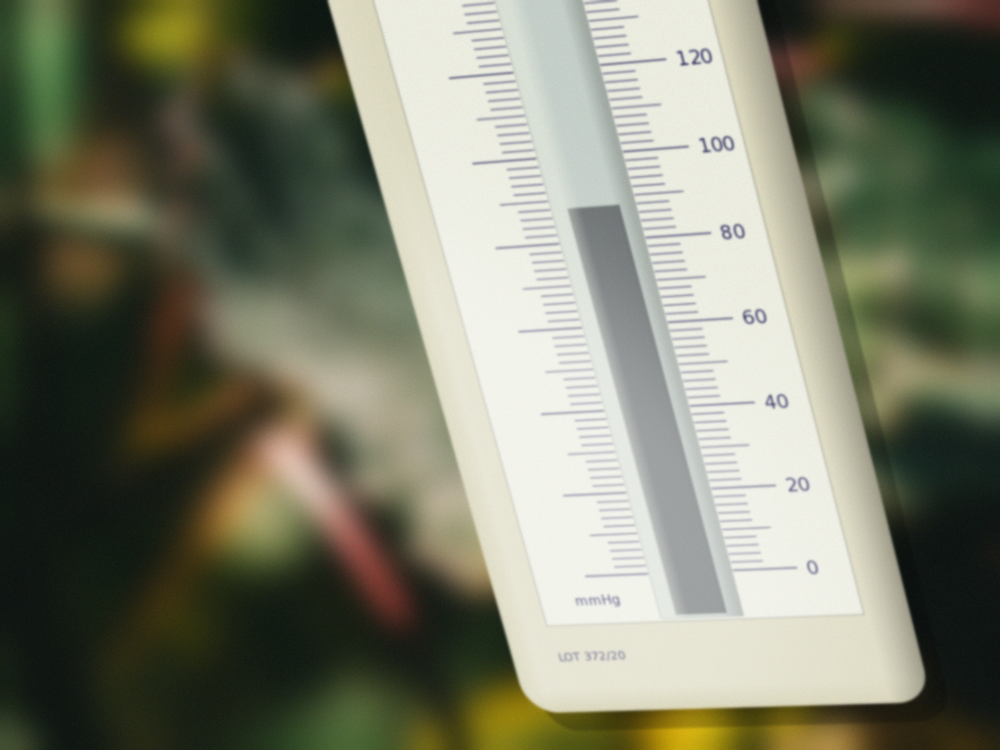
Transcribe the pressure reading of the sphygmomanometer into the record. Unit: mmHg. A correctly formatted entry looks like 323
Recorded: 88
